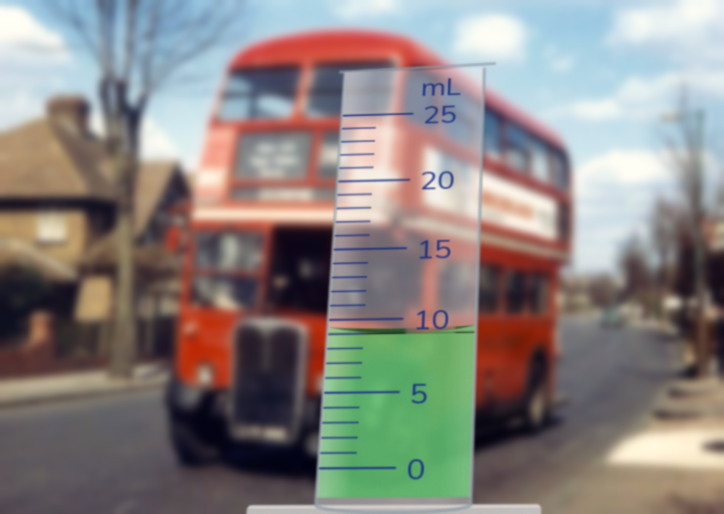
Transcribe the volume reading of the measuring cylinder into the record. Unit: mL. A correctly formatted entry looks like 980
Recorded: 9
